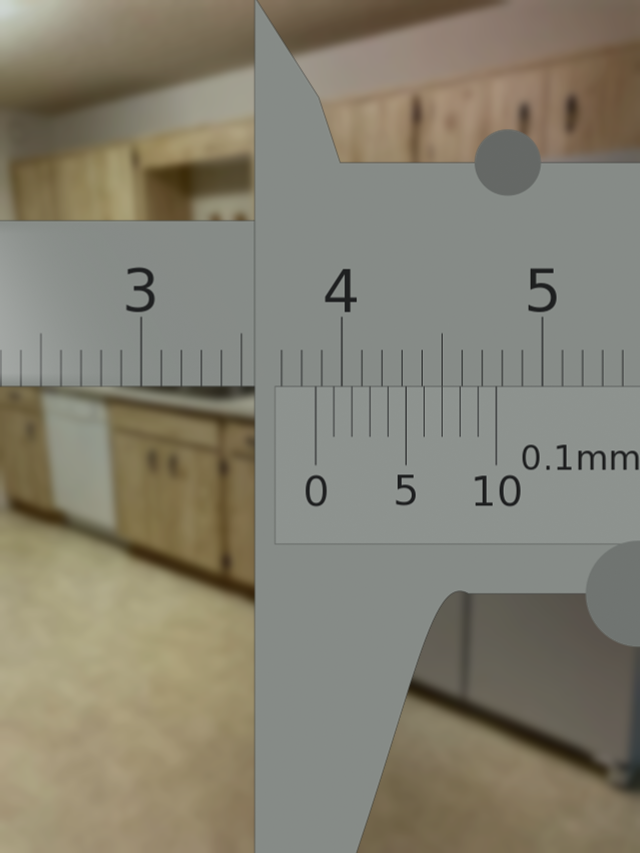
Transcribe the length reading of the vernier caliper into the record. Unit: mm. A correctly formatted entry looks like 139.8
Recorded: 38.7
